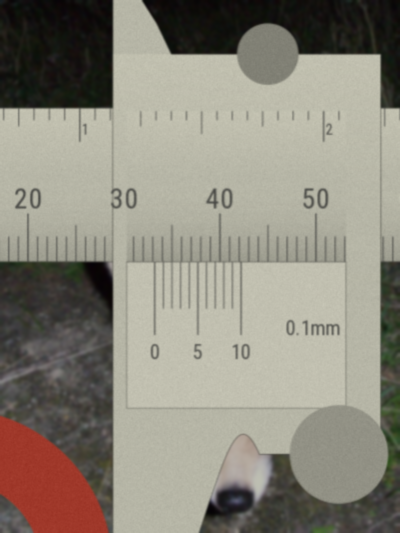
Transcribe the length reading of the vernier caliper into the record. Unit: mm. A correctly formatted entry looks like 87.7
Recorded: 33.2
